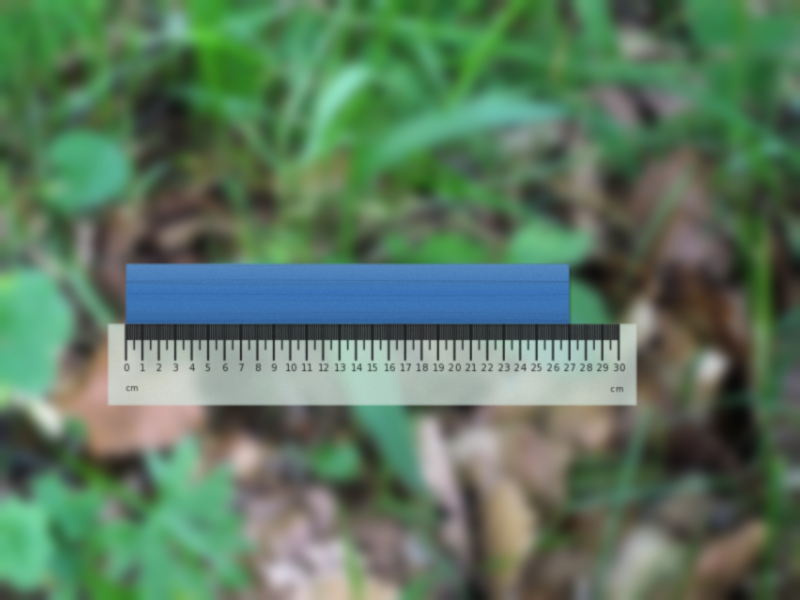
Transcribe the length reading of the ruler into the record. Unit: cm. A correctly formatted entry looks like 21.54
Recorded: 27
